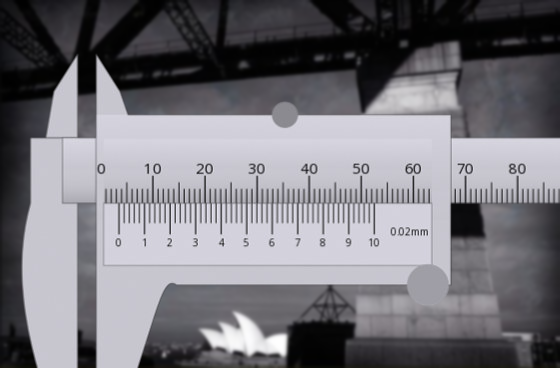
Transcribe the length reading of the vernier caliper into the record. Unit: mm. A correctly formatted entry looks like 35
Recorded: 3.5
